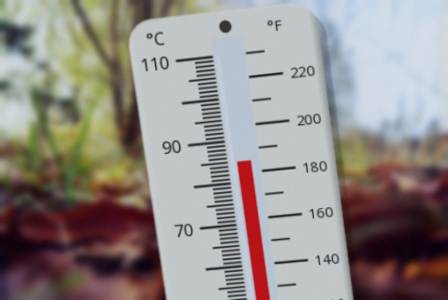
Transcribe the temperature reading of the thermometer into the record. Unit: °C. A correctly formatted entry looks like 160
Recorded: 85
